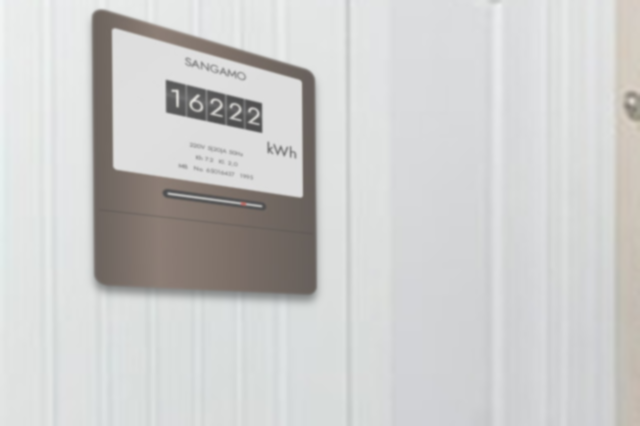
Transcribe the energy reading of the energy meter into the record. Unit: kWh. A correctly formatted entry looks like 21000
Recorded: 16222
